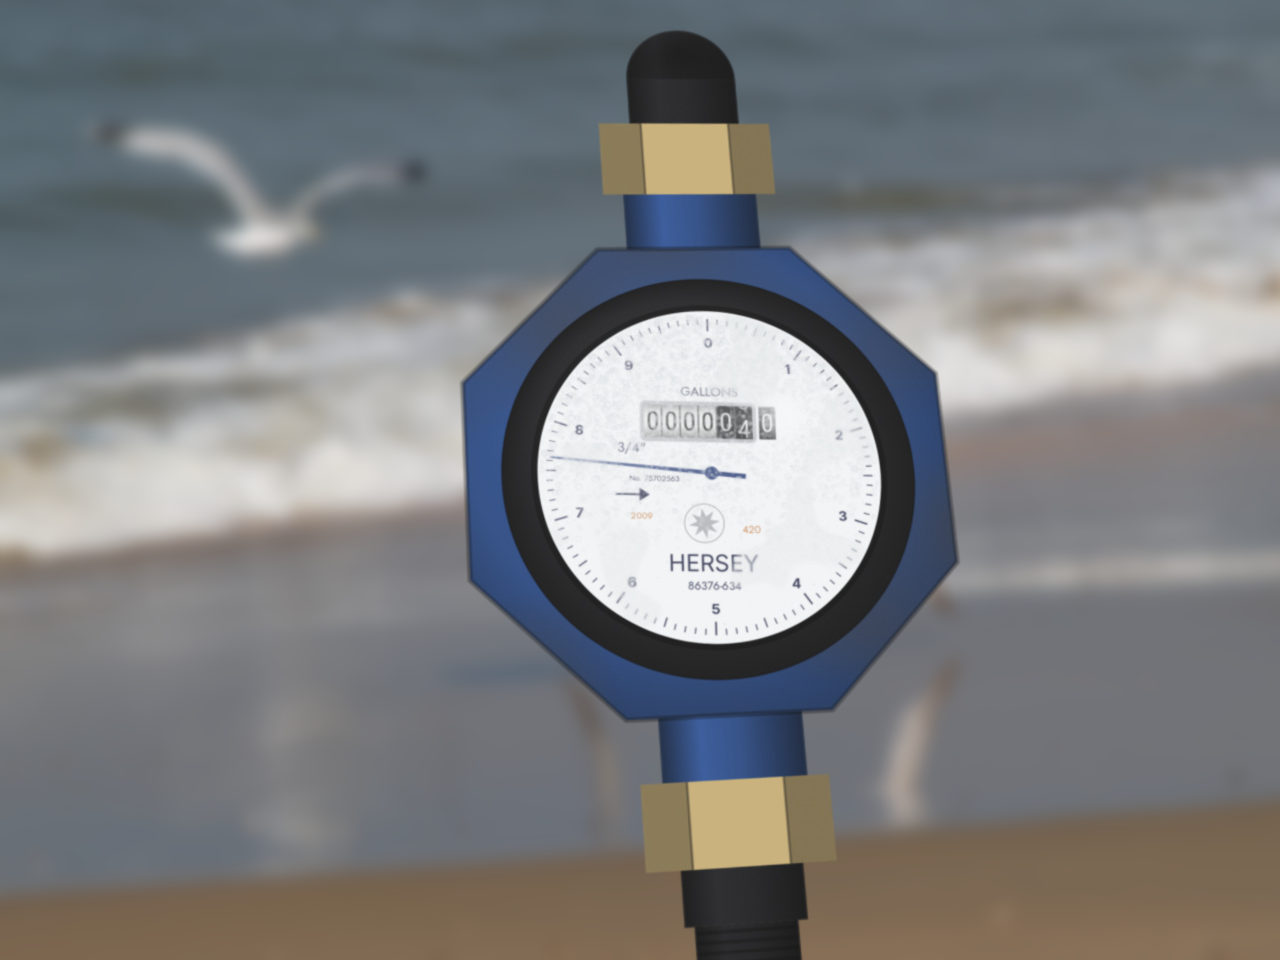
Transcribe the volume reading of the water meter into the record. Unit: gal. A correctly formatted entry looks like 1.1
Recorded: 37.6
